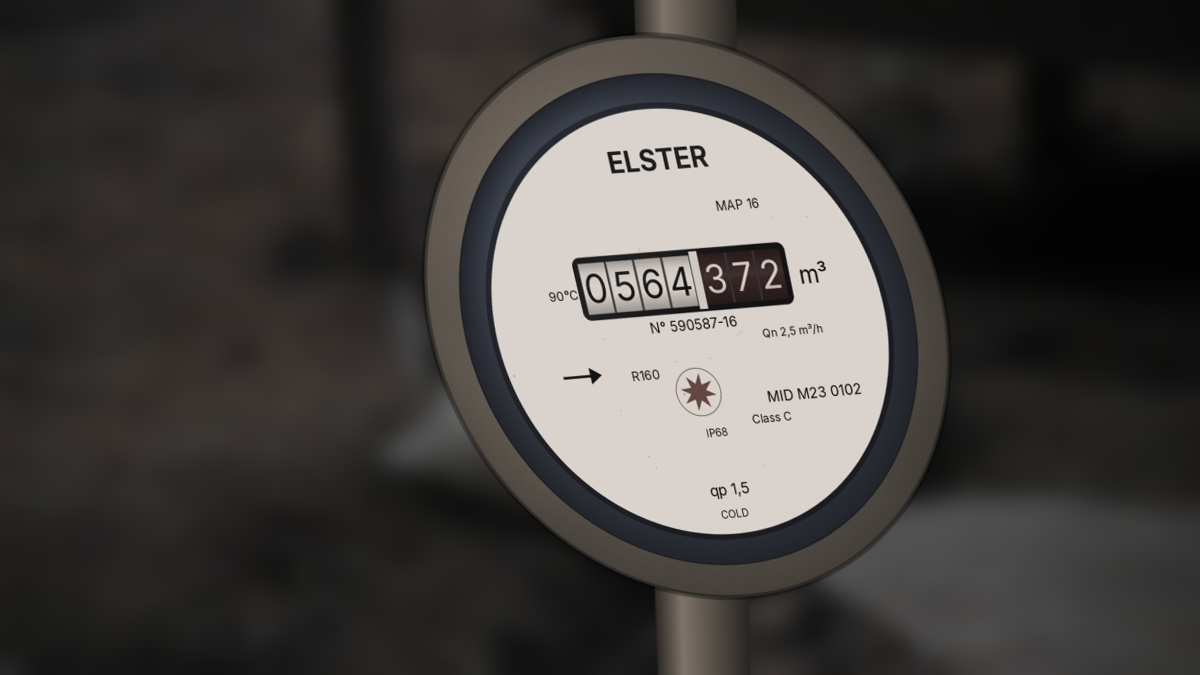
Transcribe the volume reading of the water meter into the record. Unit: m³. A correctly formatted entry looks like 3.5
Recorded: 564.372
